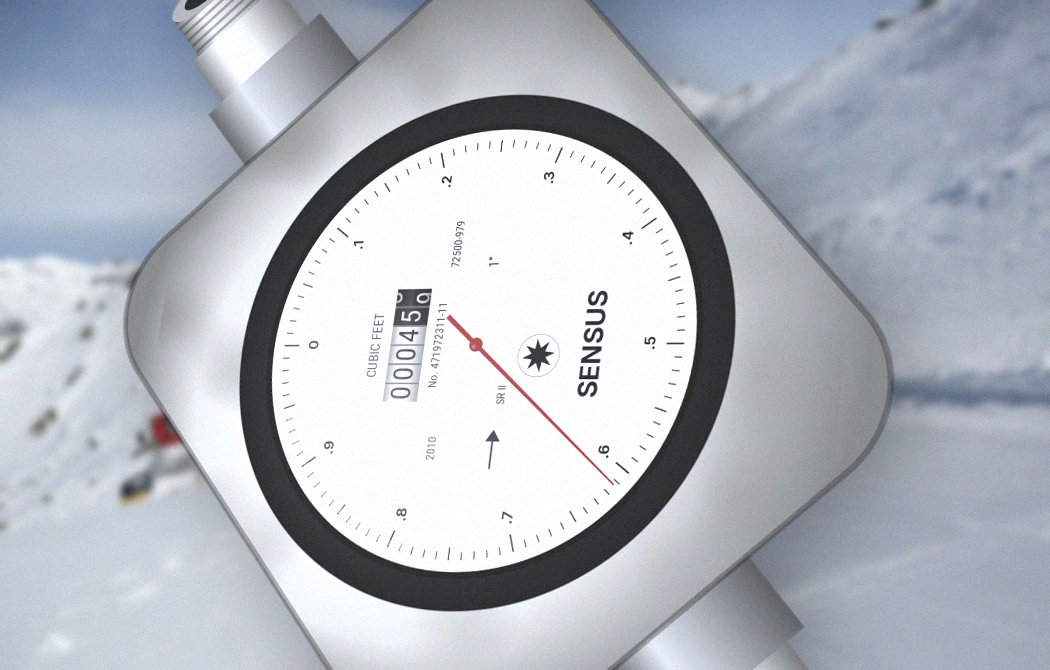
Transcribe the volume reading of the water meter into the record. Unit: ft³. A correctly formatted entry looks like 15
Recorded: 458.61
